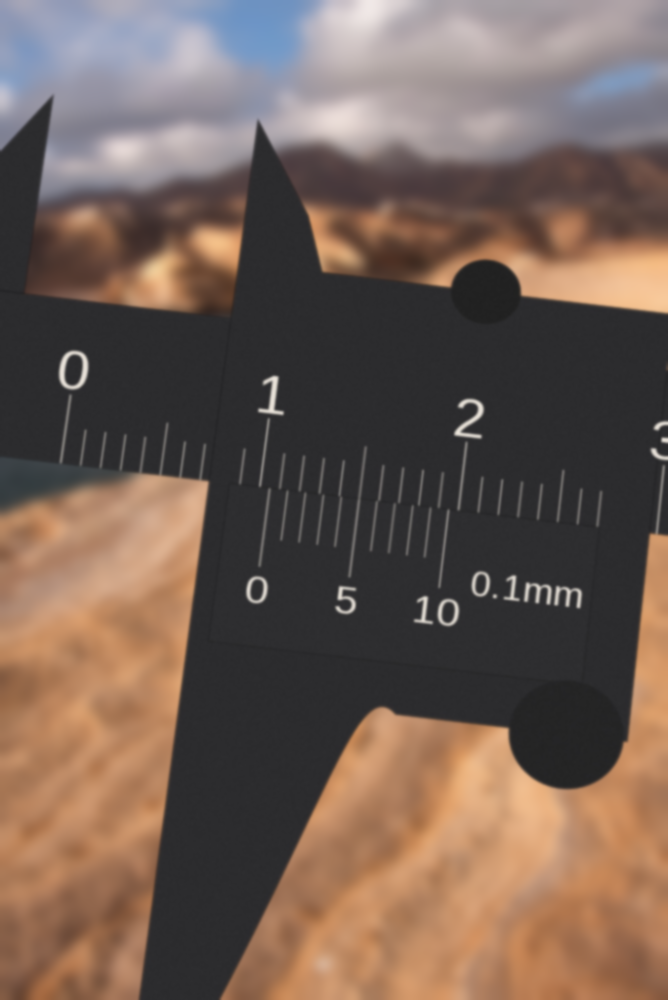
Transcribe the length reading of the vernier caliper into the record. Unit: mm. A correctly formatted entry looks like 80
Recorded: 10.5
